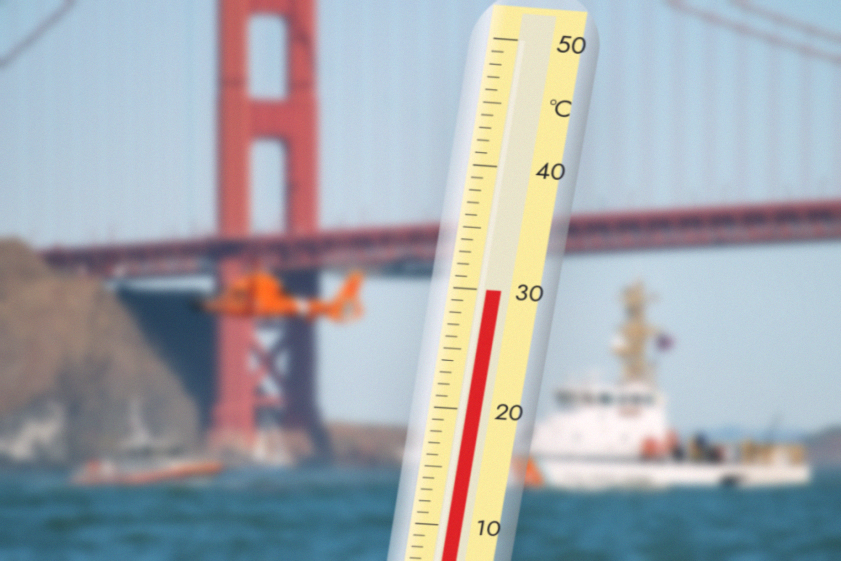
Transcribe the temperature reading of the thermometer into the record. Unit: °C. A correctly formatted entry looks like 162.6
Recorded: 30
